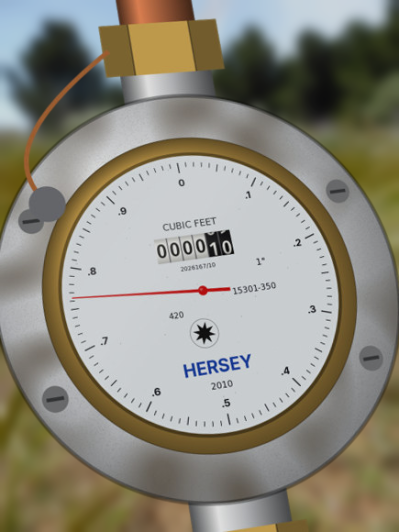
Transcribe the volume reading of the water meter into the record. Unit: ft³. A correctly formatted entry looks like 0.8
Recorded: 9.76
